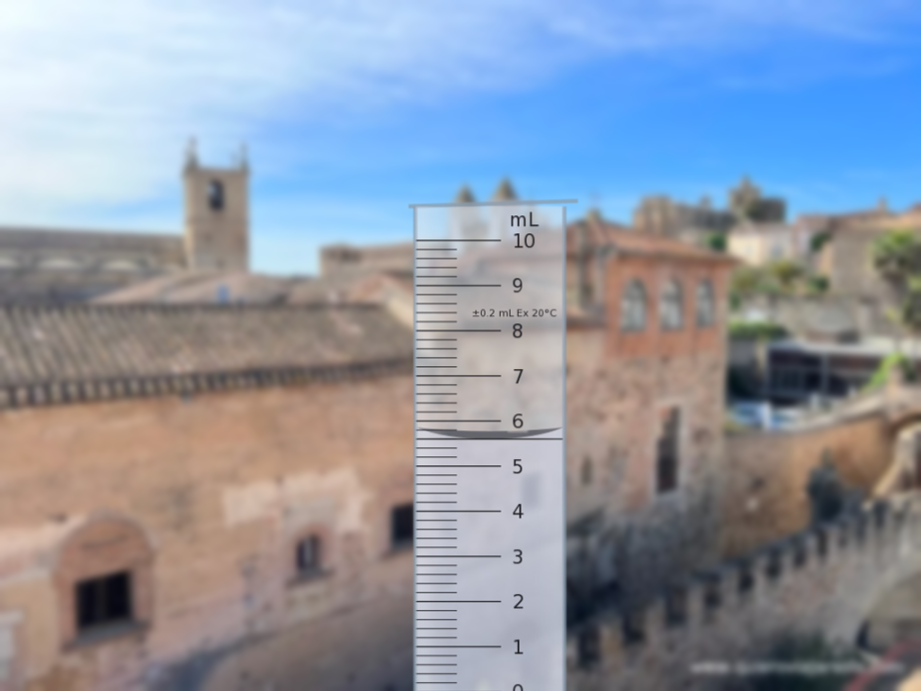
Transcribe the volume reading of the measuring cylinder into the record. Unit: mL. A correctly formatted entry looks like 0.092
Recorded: 5.6
